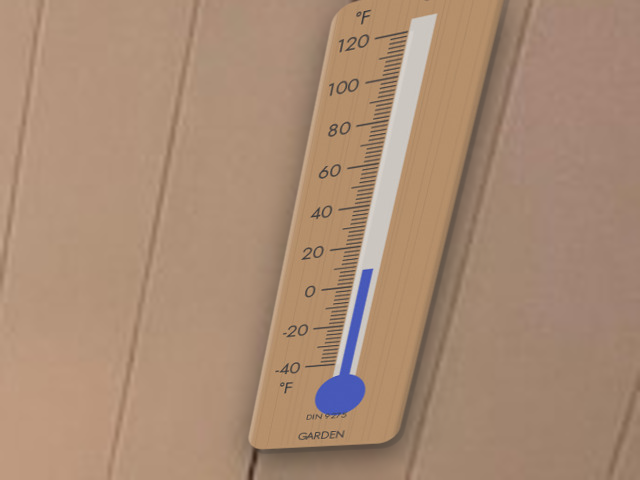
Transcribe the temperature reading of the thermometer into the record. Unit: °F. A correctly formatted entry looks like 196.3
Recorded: 8
